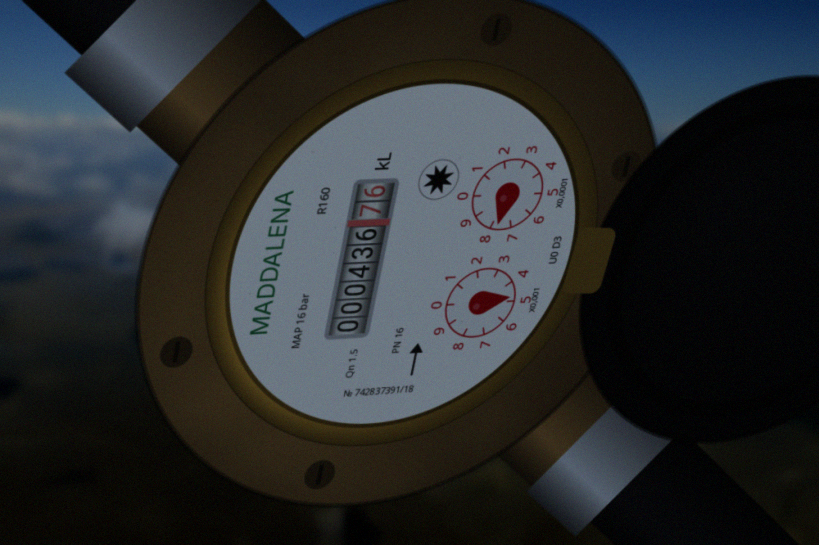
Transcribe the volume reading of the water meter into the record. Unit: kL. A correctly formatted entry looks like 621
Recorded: 436.7647
